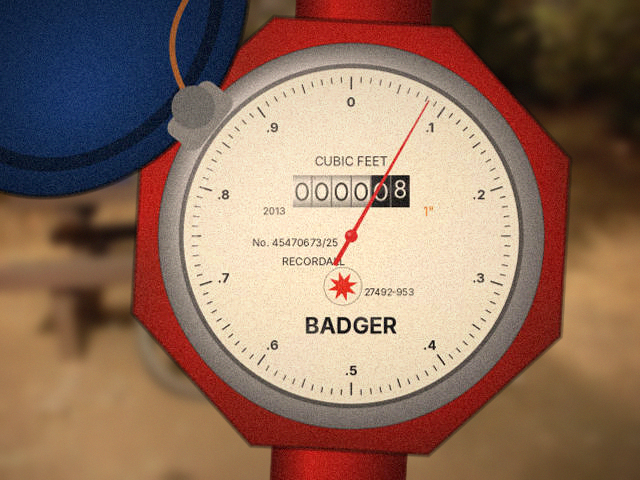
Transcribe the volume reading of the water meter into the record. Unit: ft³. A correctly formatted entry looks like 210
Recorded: 8.08
